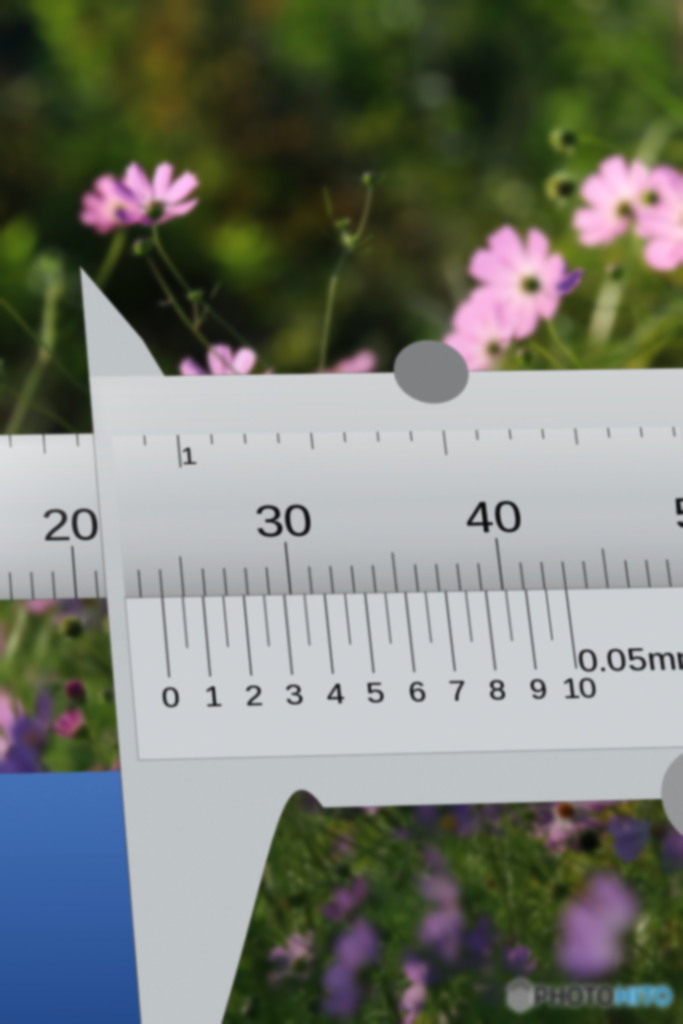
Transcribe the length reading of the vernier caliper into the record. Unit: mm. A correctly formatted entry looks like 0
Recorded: 24.0
